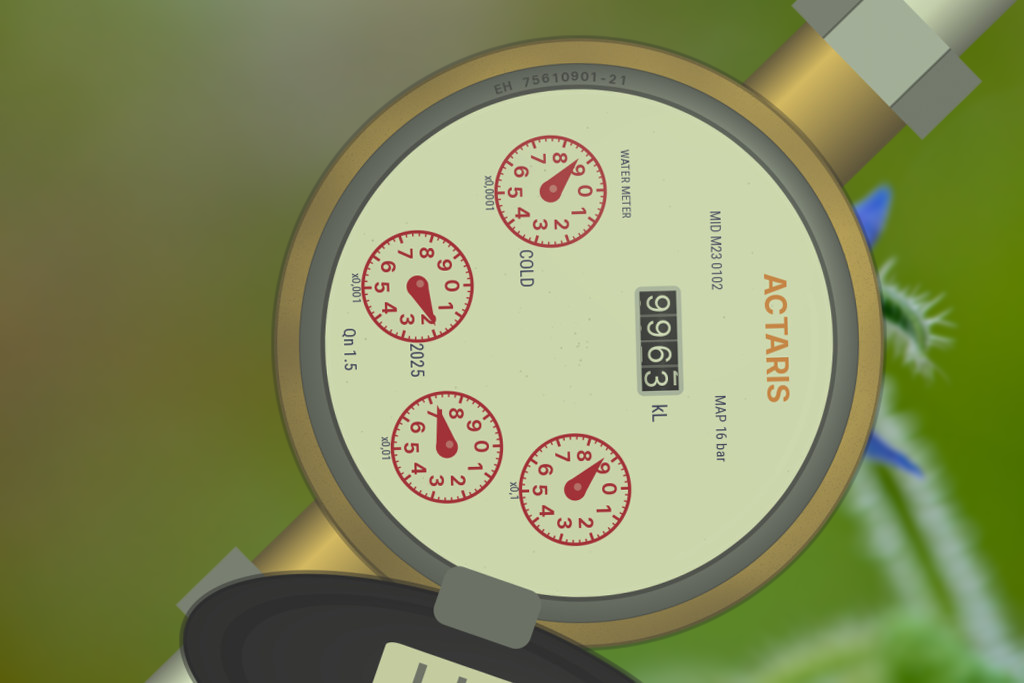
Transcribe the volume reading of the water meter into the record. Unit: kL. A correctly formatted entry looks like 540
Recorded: 9962.8718
